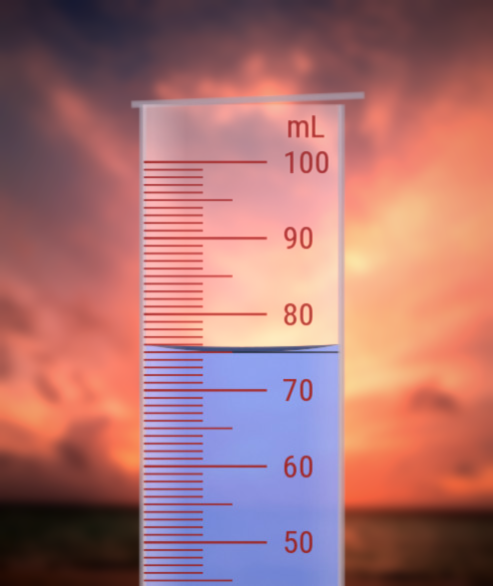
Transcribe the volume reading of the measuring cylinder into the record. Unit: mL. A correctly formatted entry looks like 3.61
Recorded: 75
